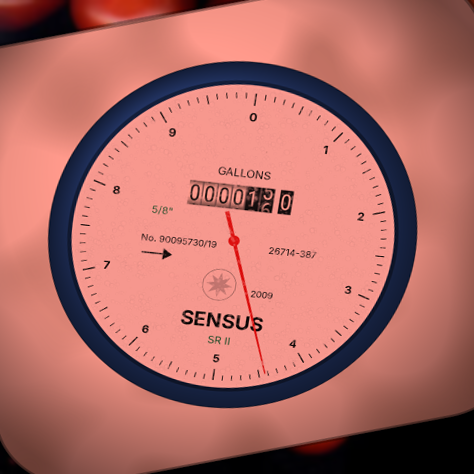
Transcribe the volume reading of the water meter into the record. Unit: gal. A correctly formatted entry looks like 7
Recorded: 154.4
